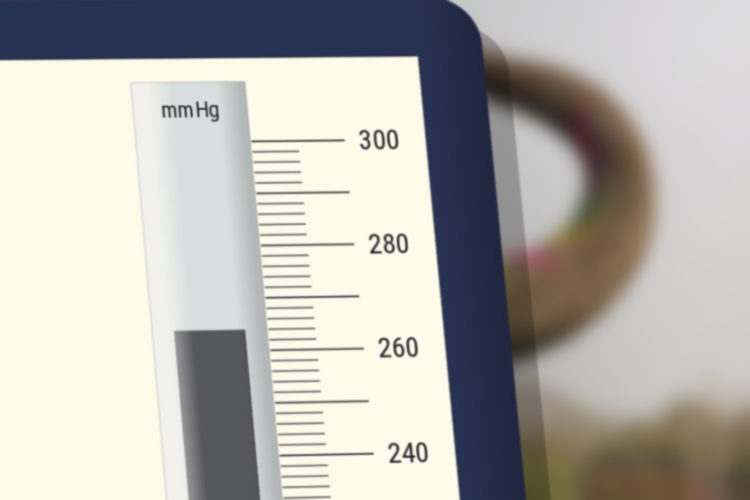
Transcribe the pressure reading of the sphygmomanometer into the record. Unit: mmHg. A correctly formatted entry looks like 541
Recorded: 264
